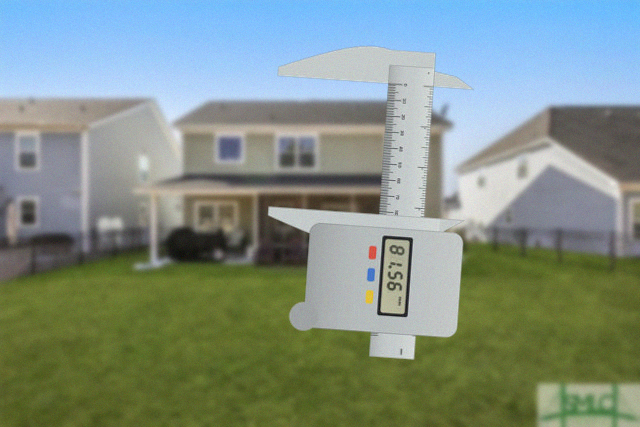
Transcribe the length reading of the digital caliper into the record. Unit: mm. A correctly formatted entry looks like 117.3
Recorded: 81.56
